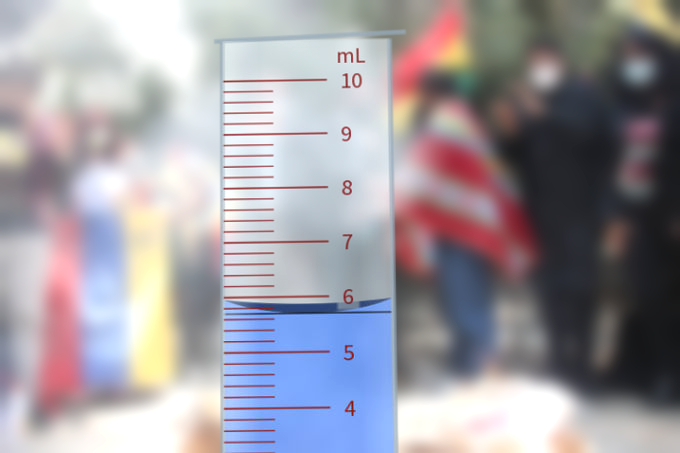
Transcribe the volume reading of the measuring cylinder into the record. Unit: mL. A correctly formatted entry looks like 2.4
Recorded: 5.7
